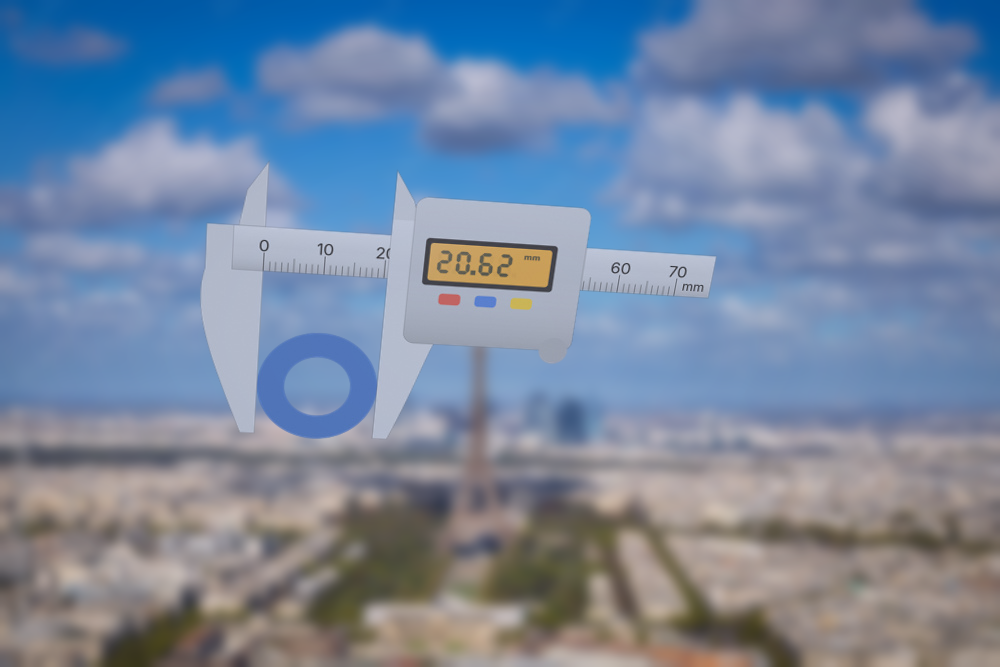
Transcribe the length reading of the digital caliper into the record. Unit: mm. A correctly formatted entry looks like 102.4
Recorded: 20.62
